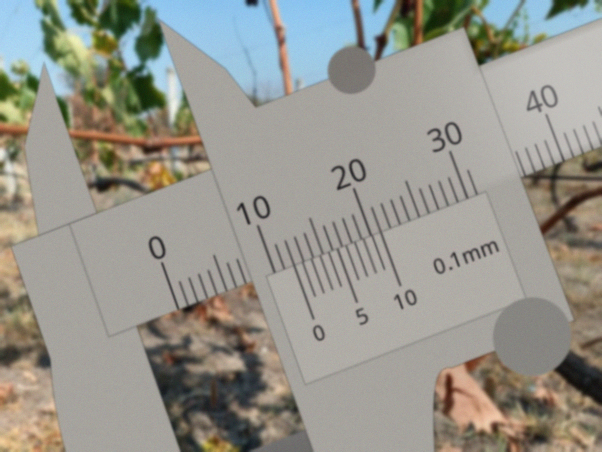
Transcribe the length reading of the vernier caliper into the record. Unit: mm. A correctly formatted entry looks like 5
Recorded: 12.0
